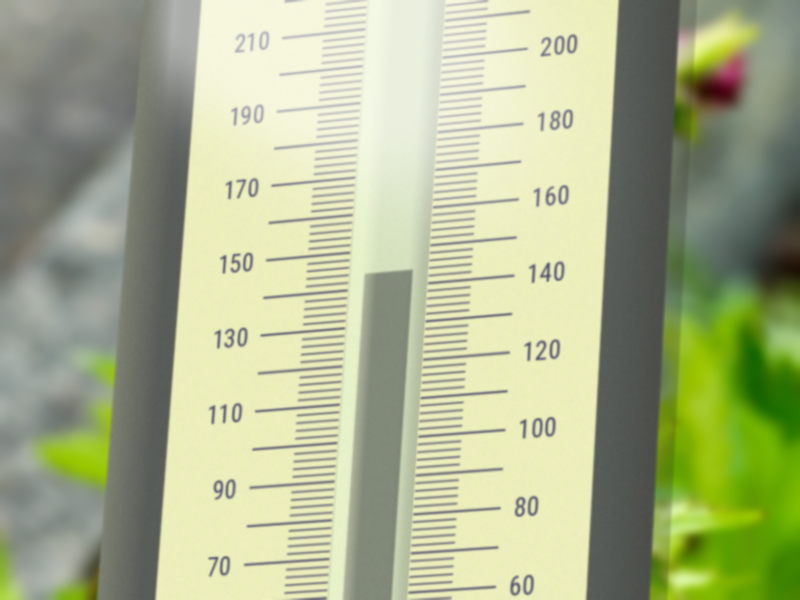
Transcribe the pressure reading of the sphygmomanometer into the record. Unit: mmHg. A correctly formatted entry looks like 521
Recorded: 144
